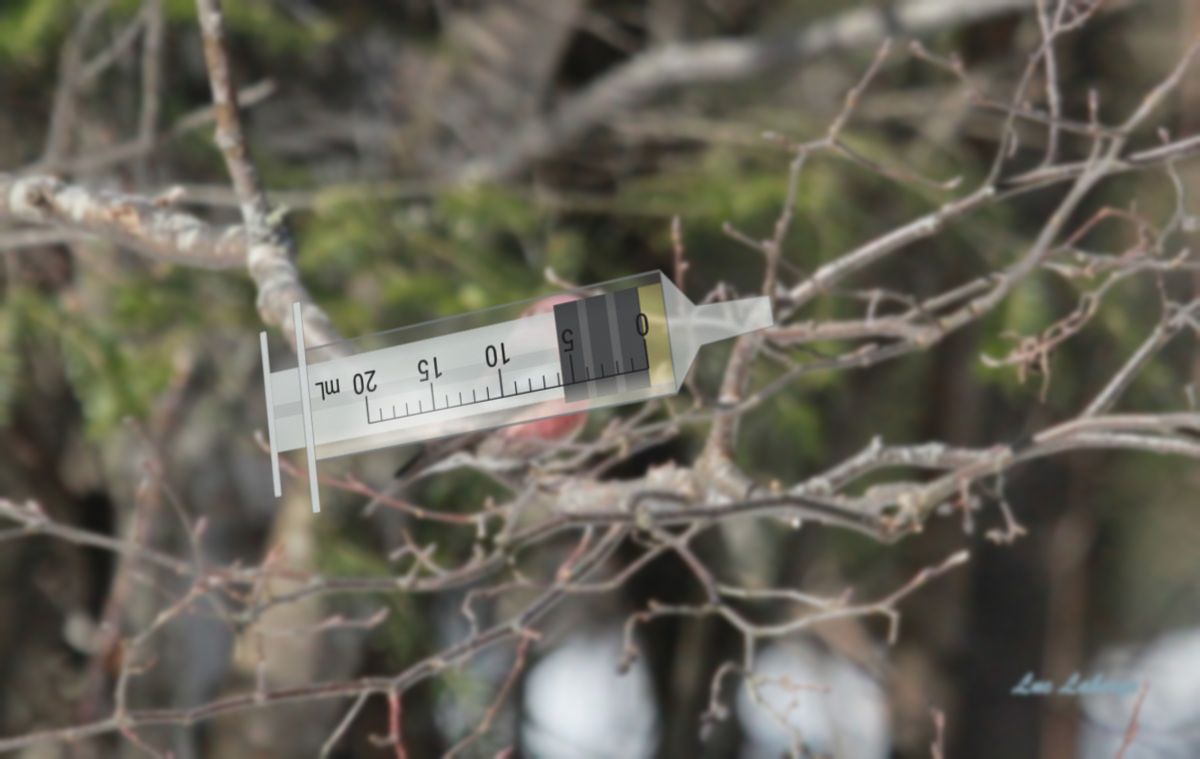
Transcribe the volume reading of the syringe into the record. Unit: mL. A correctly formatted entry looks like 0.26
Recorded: 0
